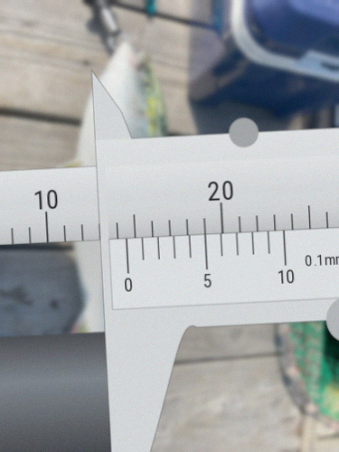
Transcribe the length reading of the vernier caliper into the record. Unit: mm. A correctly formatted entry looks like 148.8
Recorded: 14.5
